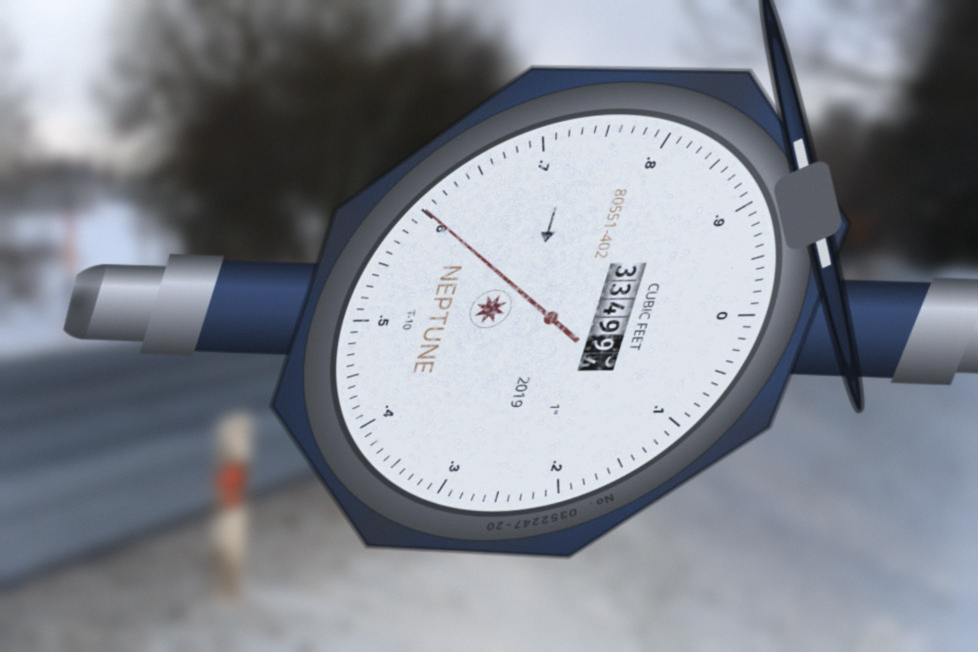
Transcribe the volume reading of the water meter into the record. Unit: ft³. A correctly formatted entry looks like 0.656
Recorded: 334993.60
